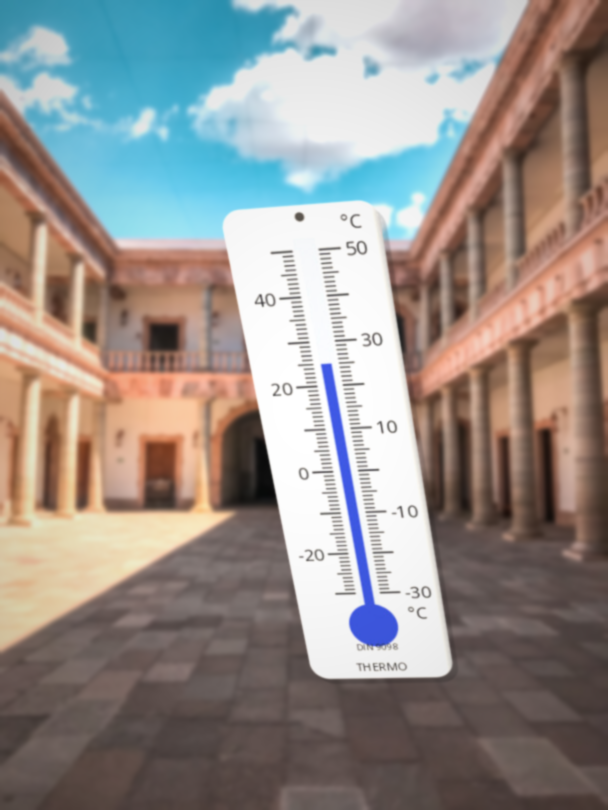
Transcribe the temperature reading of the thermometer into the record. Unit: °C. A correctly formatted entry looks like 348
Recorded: 25
